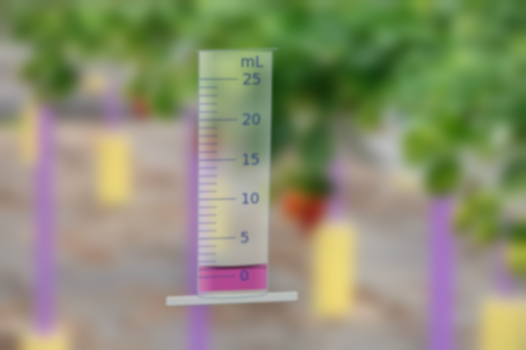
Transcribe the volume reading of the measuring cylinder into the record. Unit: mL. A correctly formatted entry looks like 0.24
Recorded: 1
